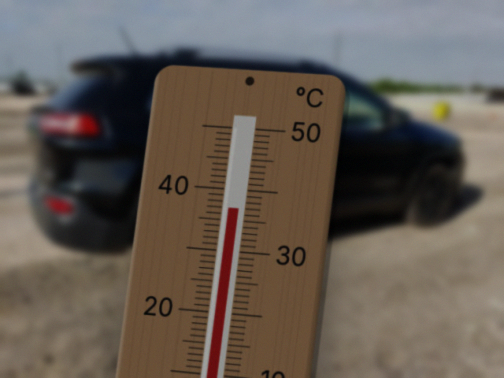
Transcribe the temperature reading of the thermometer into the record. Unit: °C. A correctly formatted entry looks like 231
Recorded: 37
